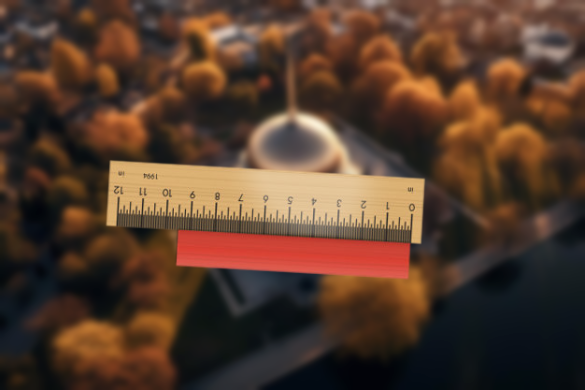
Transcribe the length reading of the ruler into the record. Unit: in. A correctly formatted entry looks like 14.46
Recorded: 9.5
